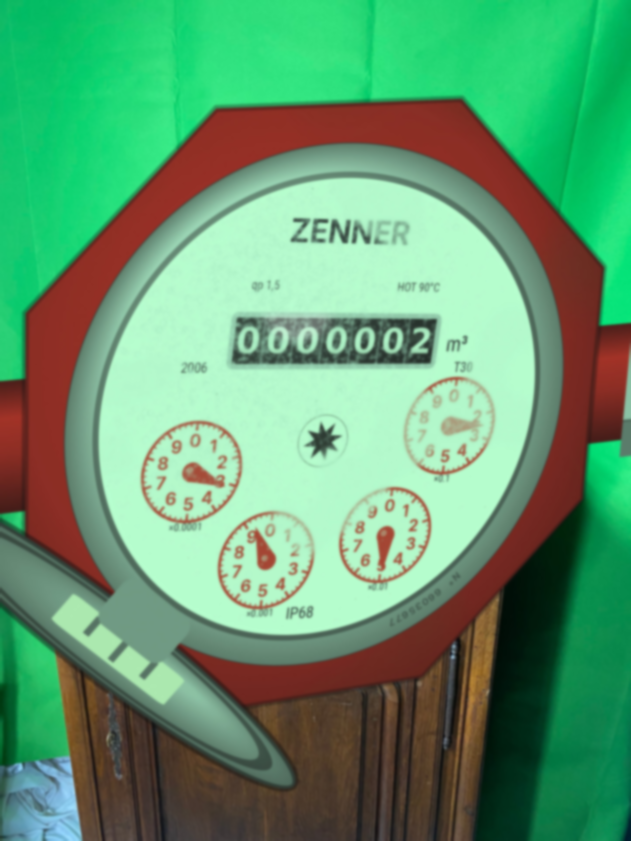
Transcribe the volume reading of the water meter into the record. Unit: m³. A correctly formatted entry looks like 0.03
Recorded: 2.2493
